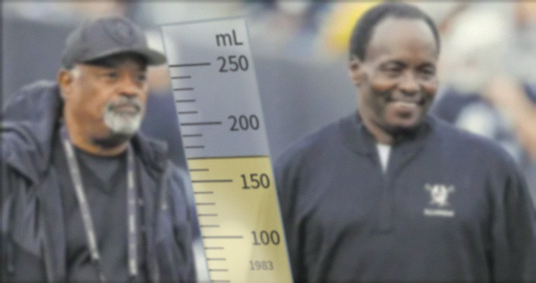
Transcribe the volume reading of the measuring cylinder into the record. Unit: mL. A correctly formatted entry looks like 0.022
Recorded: 170
